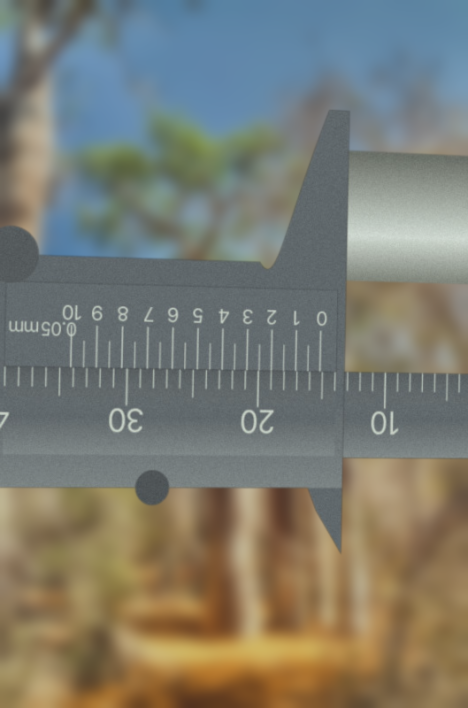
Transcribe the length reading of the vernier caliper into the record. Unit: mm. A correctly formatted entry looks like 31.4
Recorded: 15.2
